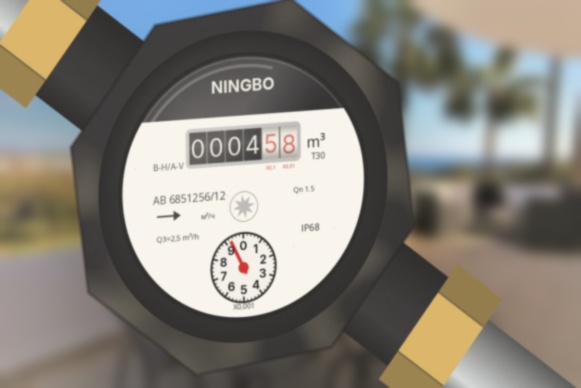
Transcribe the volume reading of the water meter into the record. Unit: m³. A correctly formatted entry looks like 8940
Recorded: 4.579
